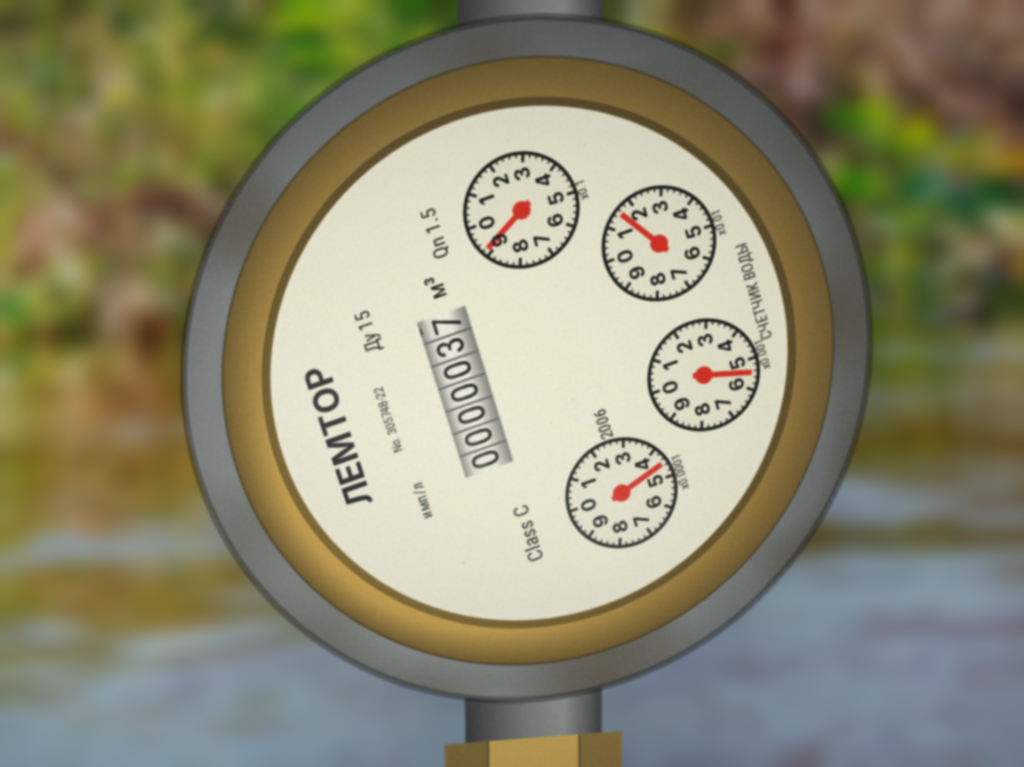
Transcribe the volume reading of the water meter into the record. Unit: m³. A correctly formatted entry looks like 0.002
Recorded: 36.9154
